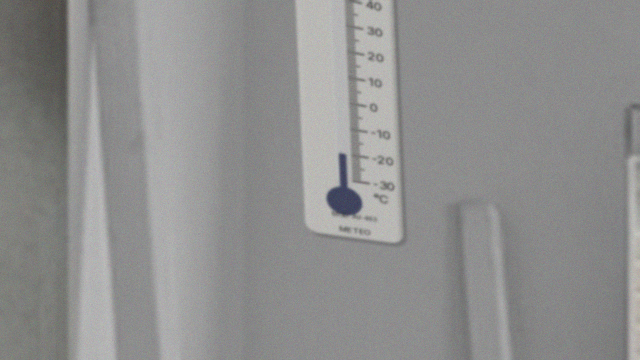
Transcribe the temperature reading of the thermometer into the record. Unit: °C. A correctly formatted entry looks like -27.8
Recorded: -20
